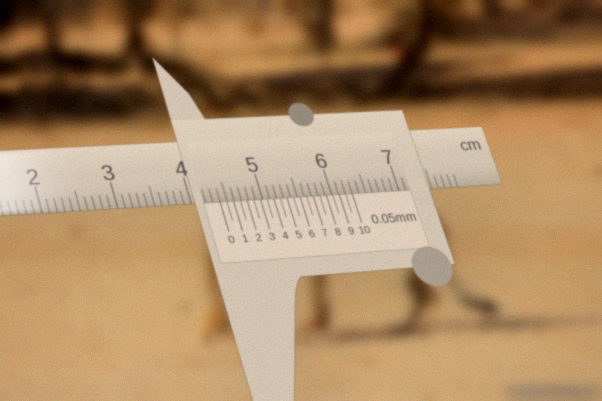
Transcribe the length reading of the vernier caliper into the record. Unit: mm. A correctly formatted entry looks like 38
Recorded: 44.0
